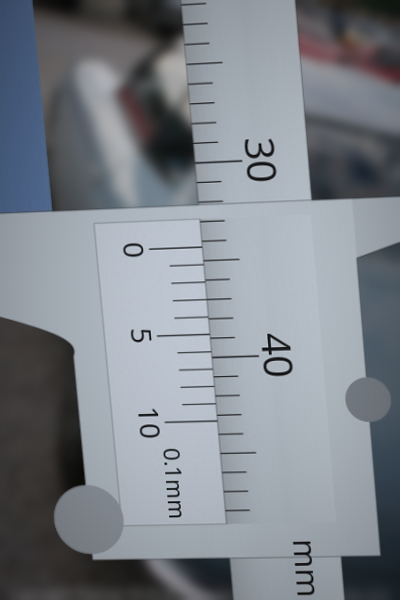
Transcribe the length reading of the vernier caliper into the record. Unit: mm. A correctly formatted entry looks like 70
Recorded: 34.3
